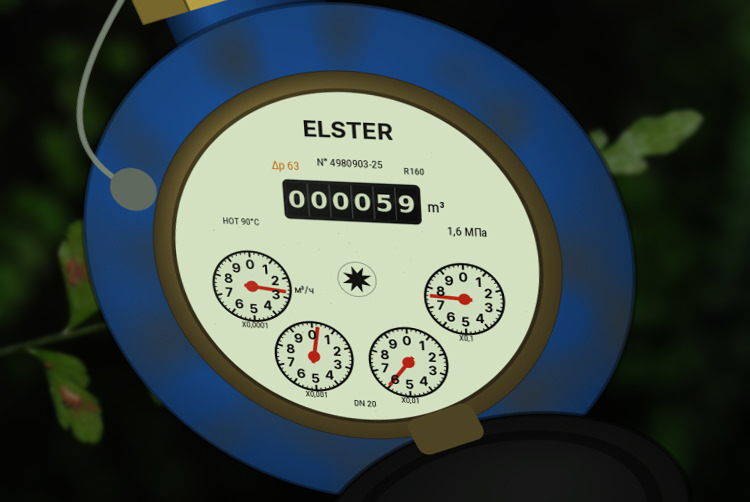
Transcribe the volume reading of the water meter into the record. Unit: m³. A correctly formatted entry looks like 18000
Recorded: 59.7602
